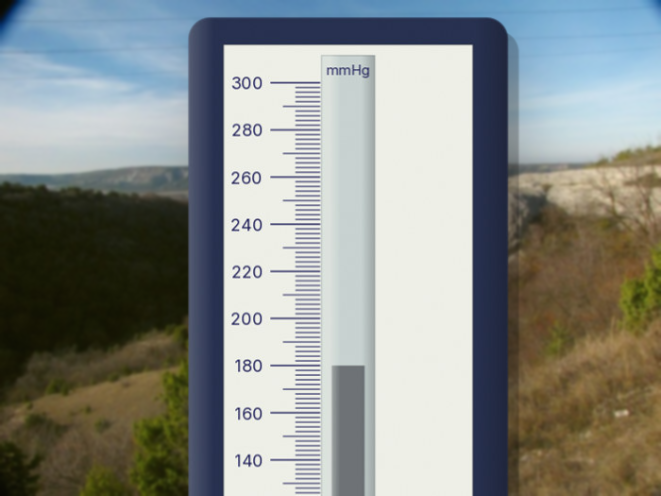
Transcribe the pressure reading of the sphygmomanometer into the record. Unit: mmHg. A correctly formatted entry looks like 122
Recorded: 180
